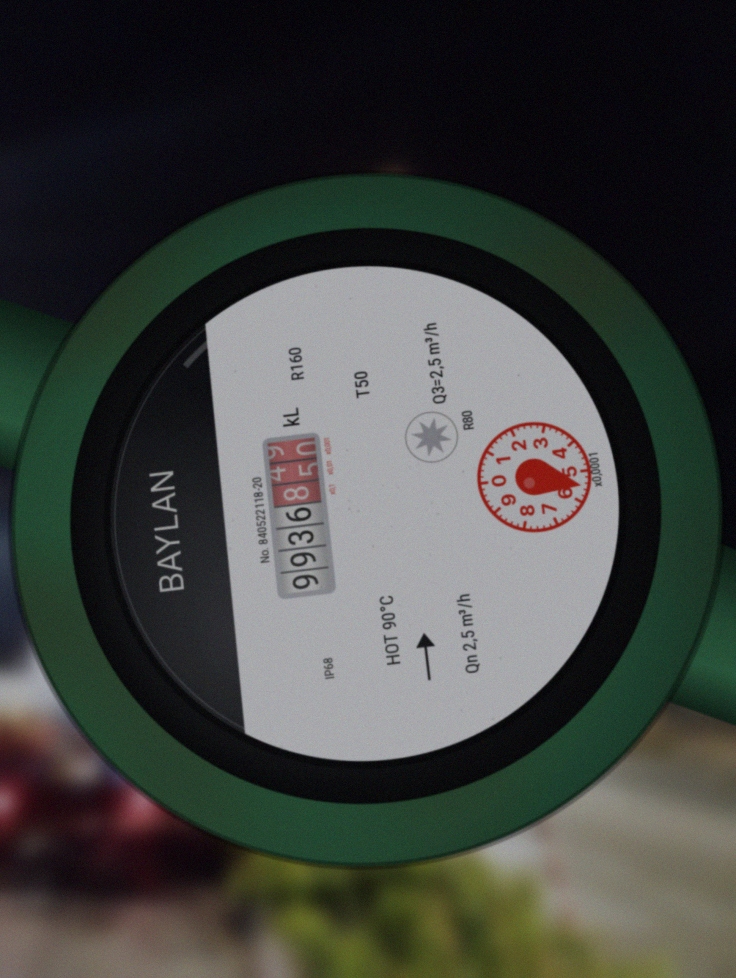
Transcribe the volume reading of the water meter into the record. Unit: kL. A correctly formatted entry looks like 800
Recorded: 9936.8495
